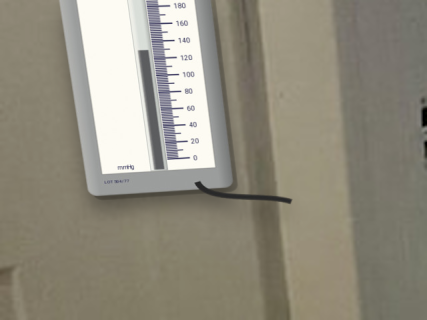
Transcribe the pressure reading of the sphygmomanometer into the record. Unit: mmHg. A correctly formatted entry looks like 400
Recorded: 130
